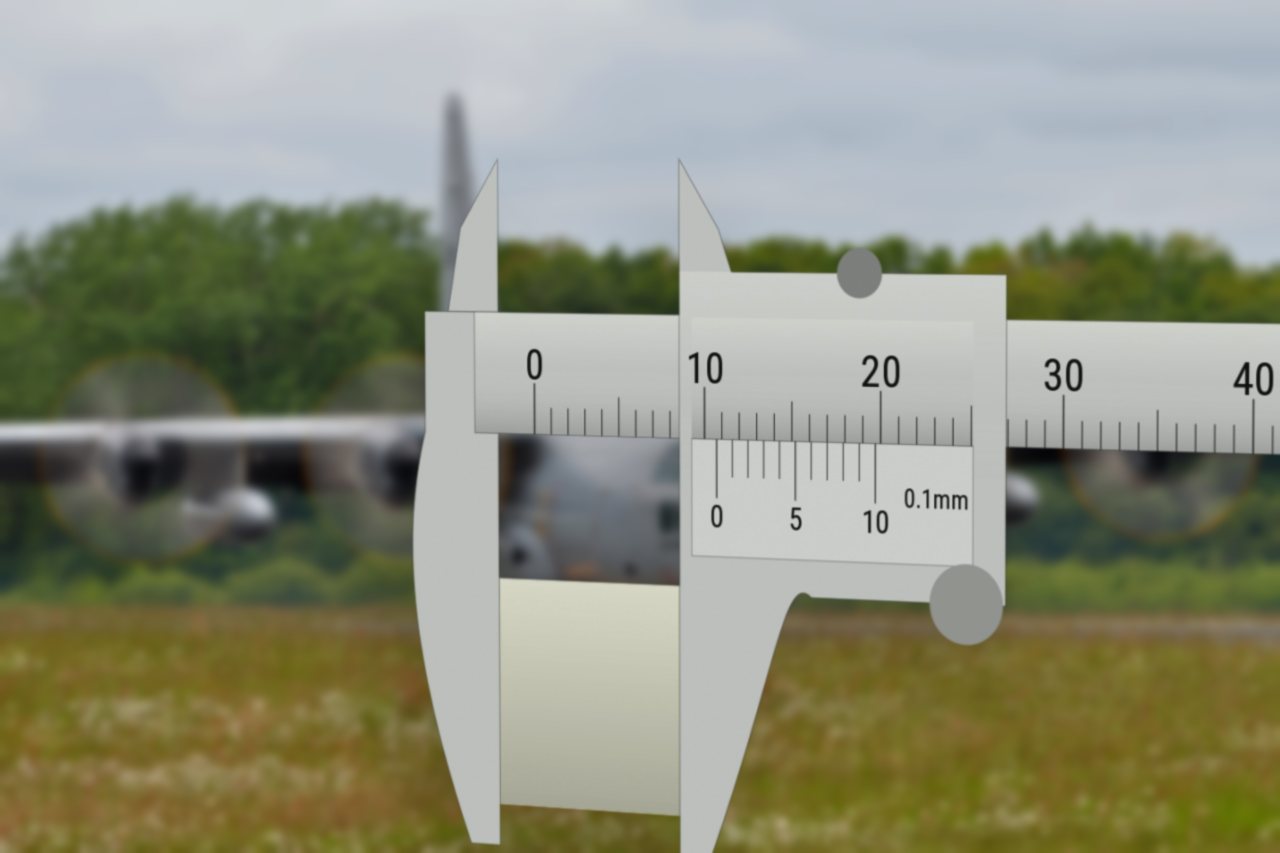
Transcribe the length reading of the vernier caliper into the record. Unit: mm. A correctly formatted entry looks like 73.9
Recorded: 10.7
